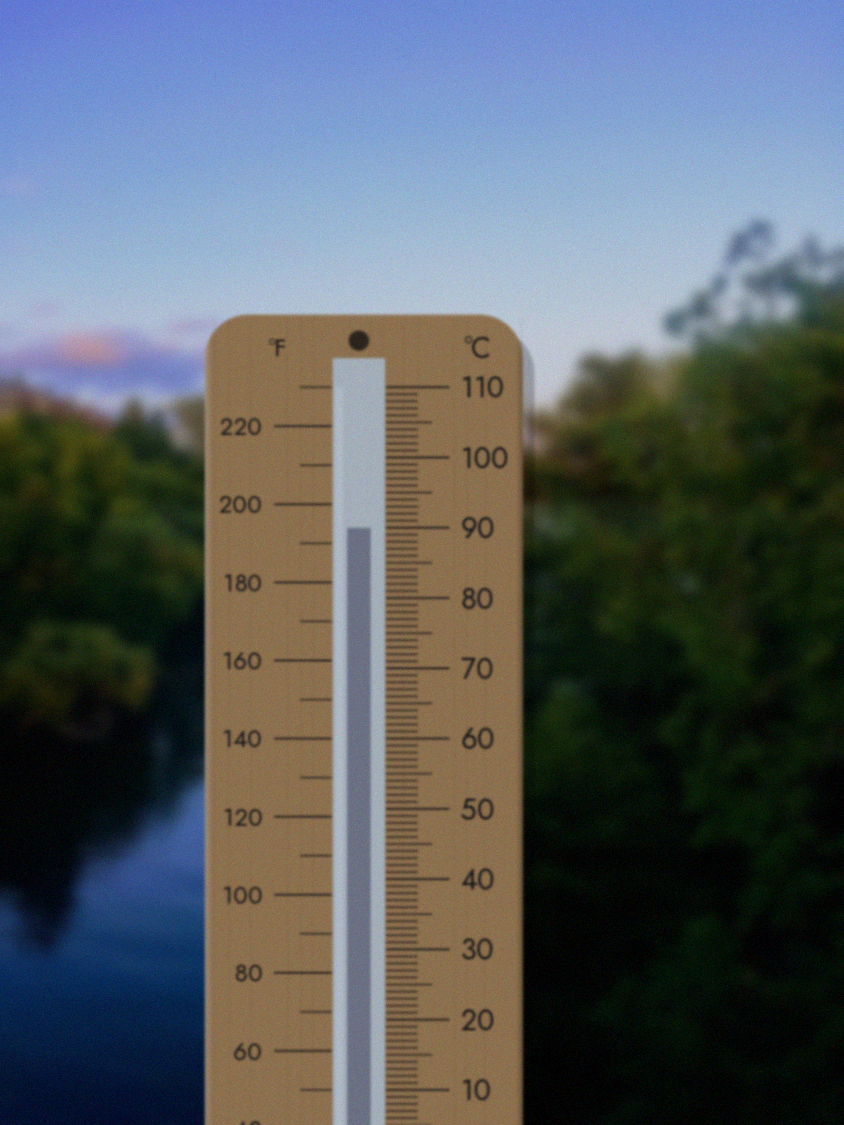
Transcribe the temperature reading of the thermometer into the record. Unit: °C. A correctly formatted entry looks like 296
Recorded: 90
